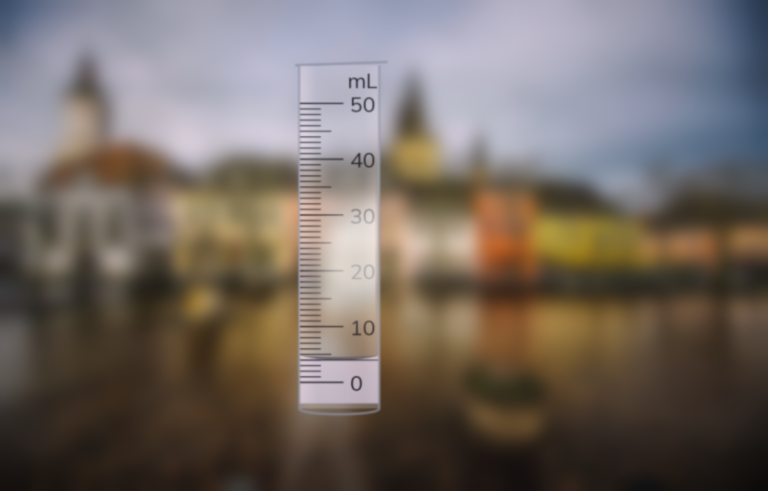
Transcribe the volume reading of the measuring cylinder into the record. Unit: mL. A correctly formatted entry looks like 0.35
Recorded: 4
